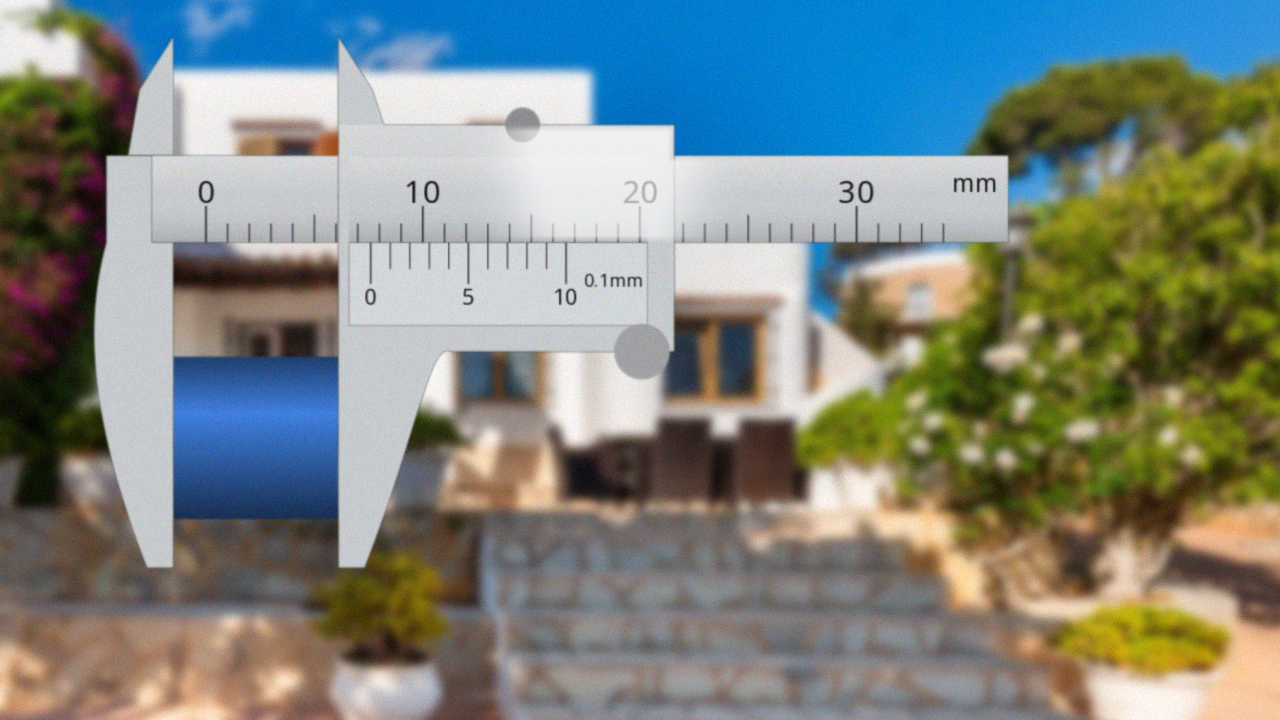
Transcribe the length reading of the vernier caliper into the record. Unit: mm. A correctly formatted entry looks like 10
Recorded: 7.6
